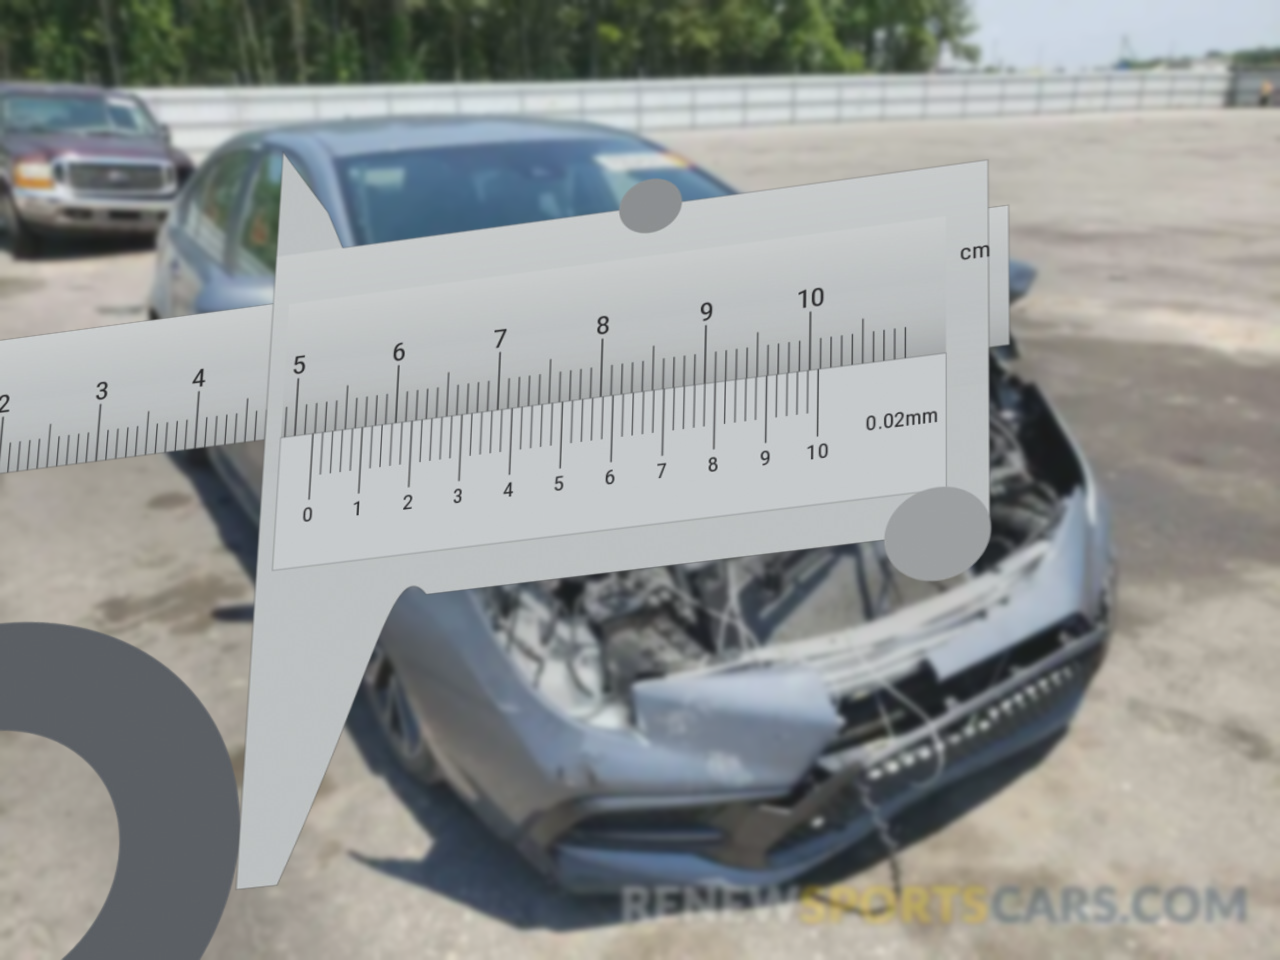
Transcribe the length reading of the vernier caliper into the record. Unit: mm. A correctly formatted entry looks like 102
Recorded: 51.8
